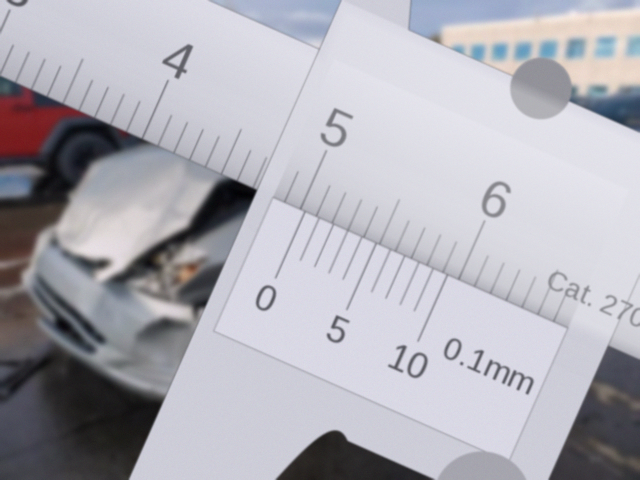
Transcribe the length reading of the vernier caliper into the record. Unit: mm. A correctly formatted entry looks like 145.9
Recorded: 50.3
